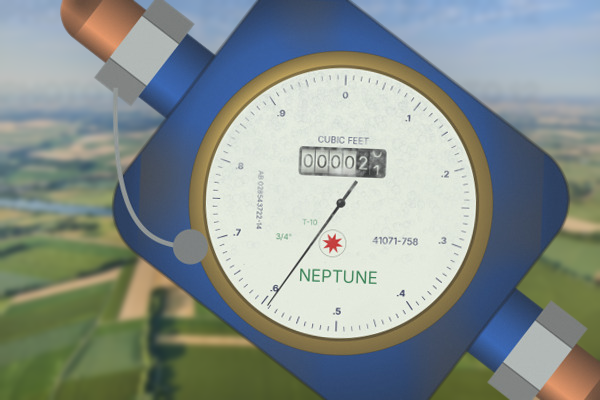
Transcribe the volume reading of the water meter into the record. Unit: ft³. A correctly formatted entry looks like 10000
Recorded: 20.59
